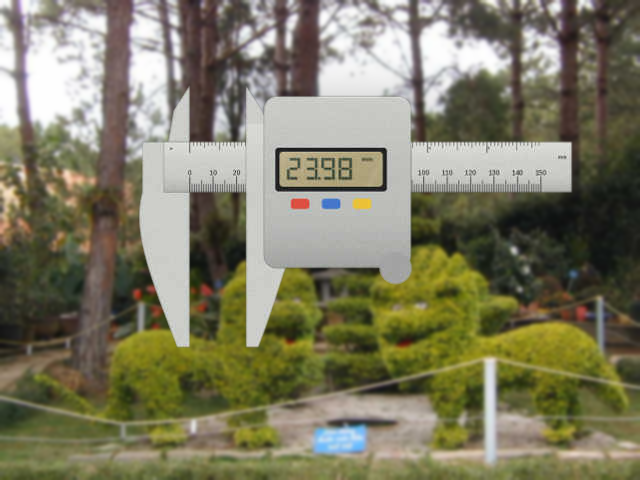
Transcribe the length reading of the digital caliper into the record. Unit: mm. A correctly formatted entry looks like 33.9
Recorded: 23.98
